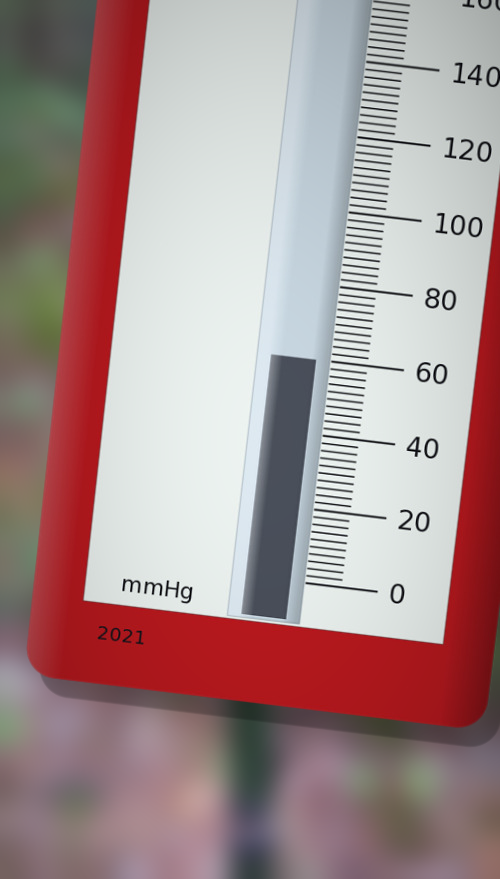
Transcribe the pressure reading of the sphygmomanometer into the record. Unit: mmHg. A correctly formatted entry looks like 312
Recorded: 60
